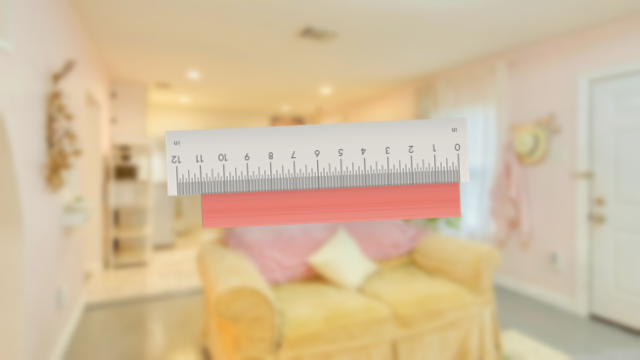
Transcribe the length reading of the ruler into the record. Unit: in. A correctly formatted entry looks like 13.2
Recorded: 11
